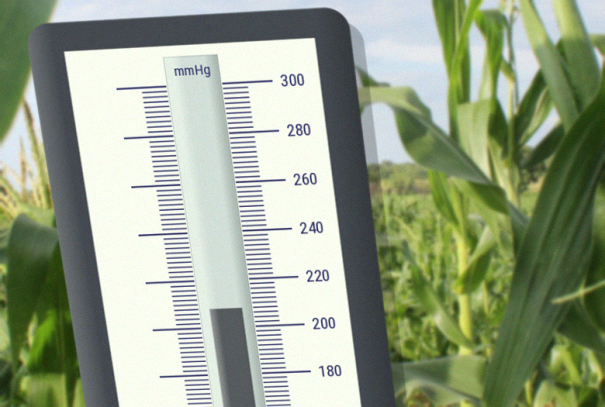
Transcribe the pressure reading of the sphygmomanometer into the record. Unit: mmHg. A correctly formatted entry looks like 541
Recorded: 208
